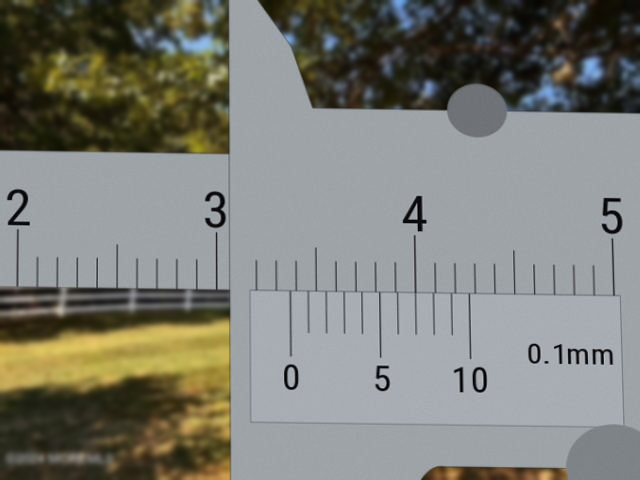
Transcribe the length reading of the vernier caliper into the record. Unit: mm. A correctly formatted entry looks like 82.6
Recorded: 33.7
